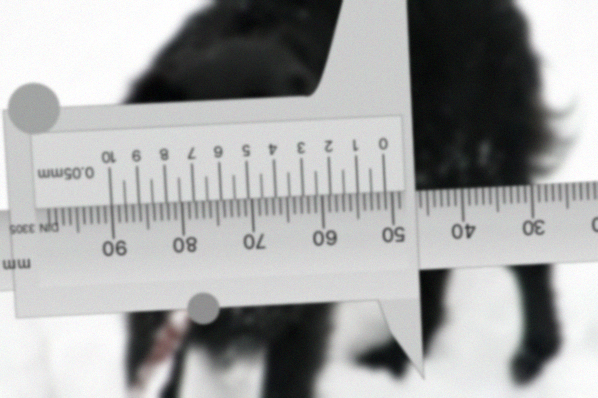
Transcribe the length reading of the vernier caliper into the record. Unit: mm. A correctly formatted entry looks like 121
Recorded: 51.0
